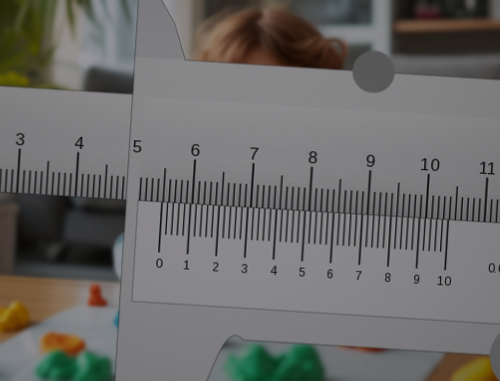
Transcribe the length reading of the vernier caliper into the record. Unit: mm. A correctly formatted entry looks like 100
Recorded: 54.8
